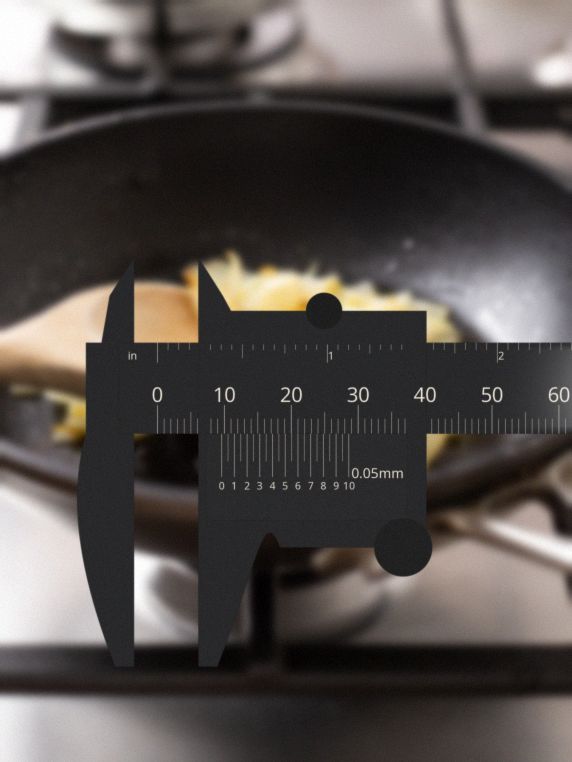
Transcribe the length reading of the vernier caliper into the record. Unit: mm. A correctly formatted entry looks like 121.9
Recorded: 9.6
